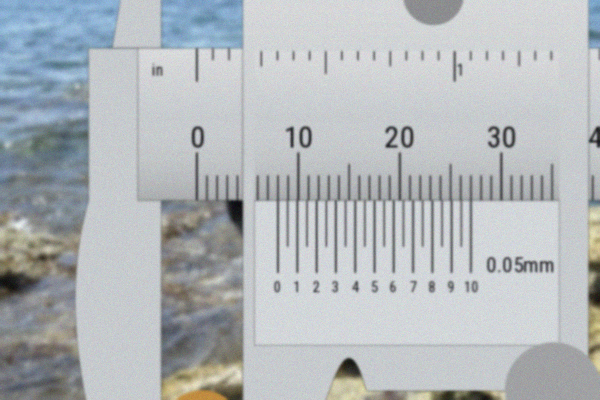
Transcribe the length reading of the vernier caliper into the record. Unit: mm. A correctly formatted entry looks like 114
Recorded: 8.0
